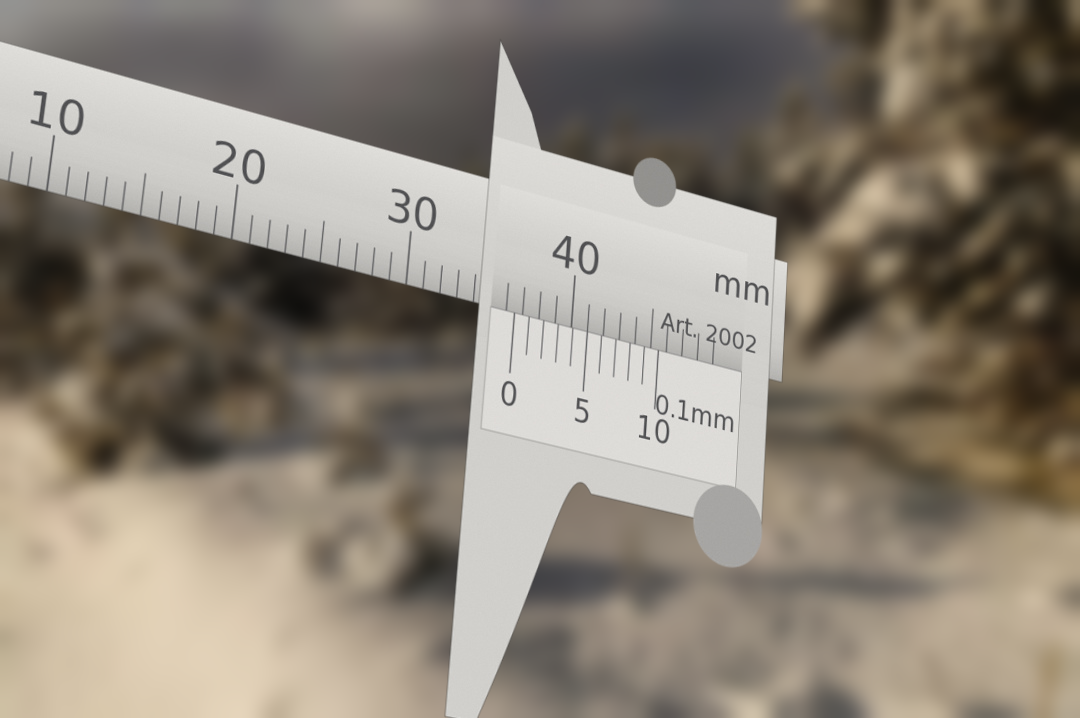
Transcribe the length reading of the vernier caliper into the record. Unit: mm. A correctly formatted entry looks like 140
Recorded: 36.5
